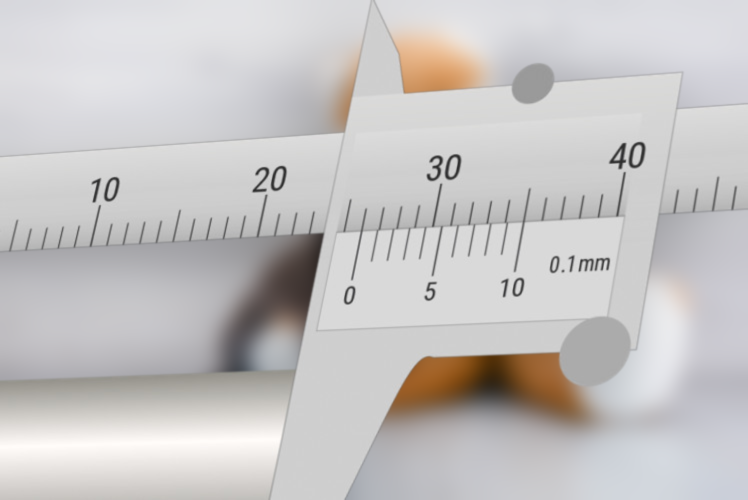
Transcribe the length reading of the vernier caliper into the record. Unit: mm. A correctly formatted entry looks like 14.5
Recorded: 26.0
